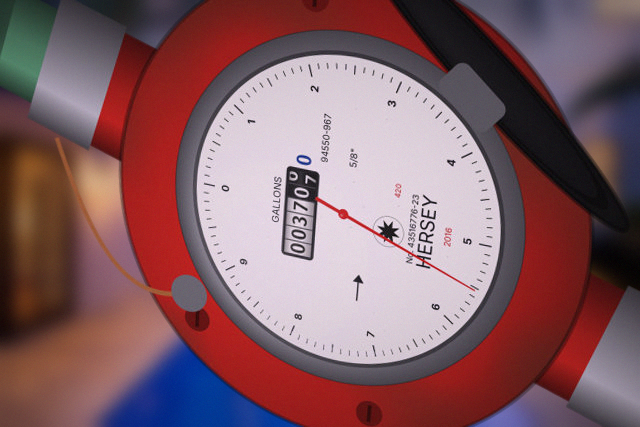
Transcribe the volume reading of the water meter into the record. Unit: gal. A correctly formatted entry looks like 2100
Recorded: 37065.5
